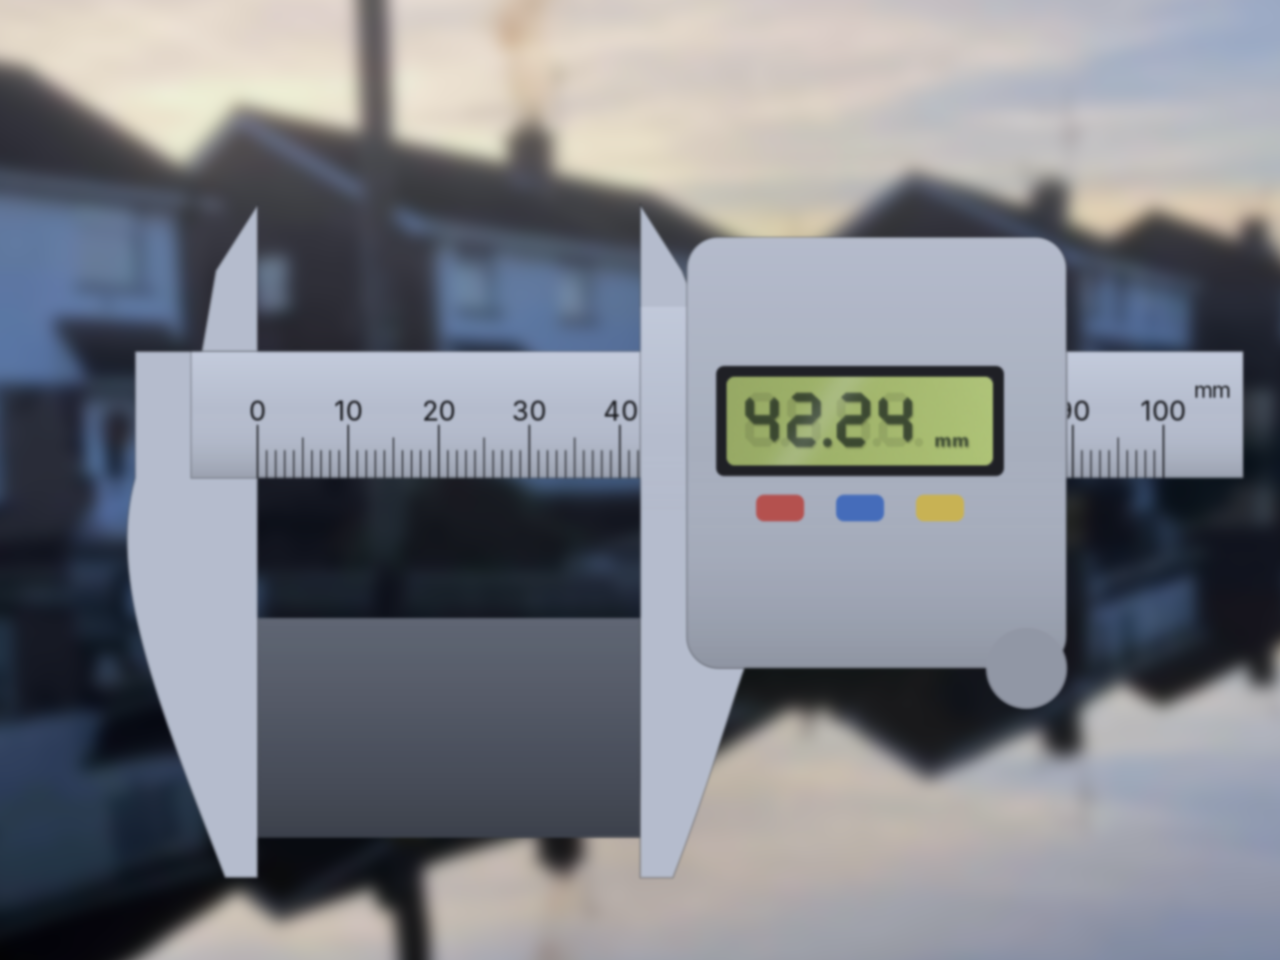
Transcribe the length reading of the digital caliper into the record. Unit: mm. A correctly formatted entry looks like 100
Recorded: 42.24
